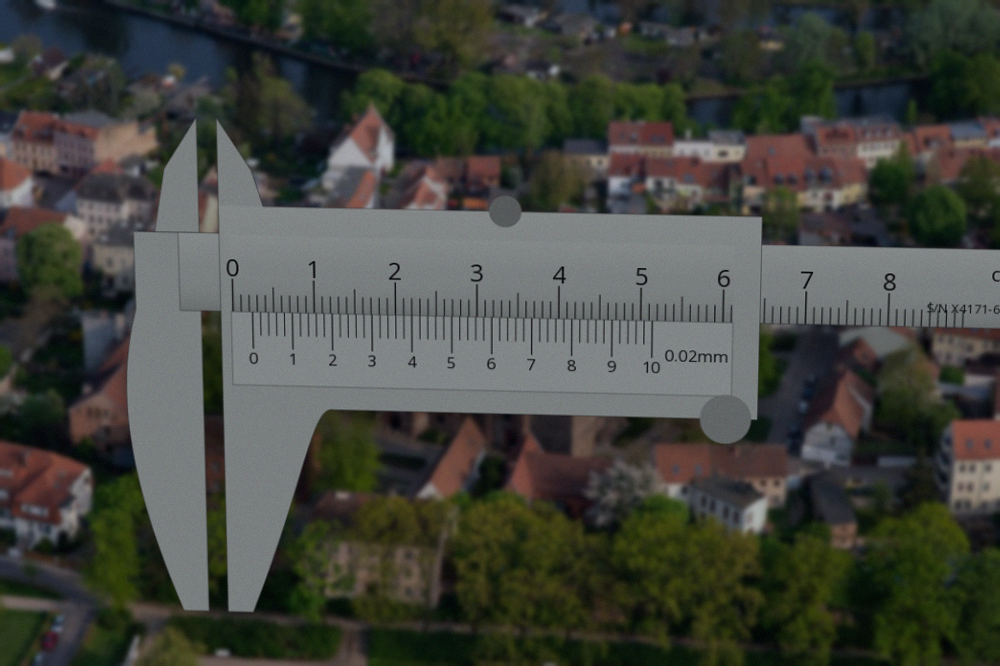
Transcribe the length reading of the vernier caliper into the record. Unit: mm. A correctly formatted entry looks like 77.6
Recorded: 2.4
